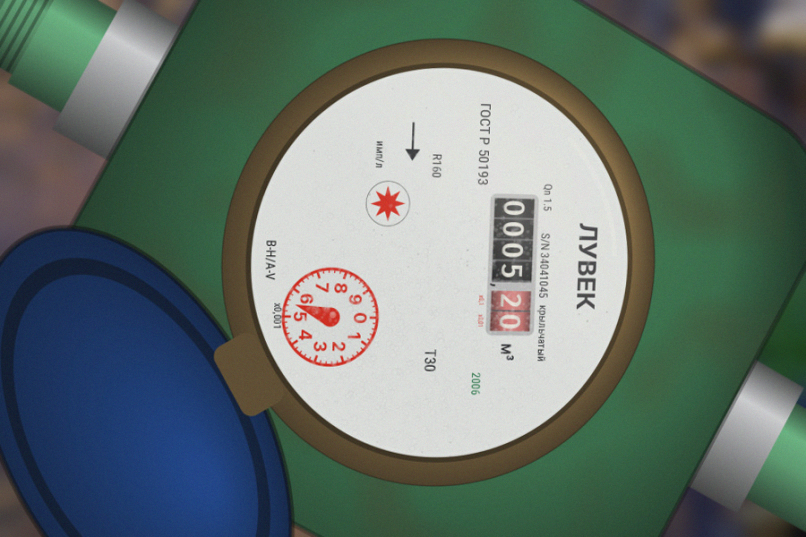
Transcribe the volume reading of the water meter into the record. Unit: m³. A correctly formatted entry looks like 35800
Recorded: 5.205
